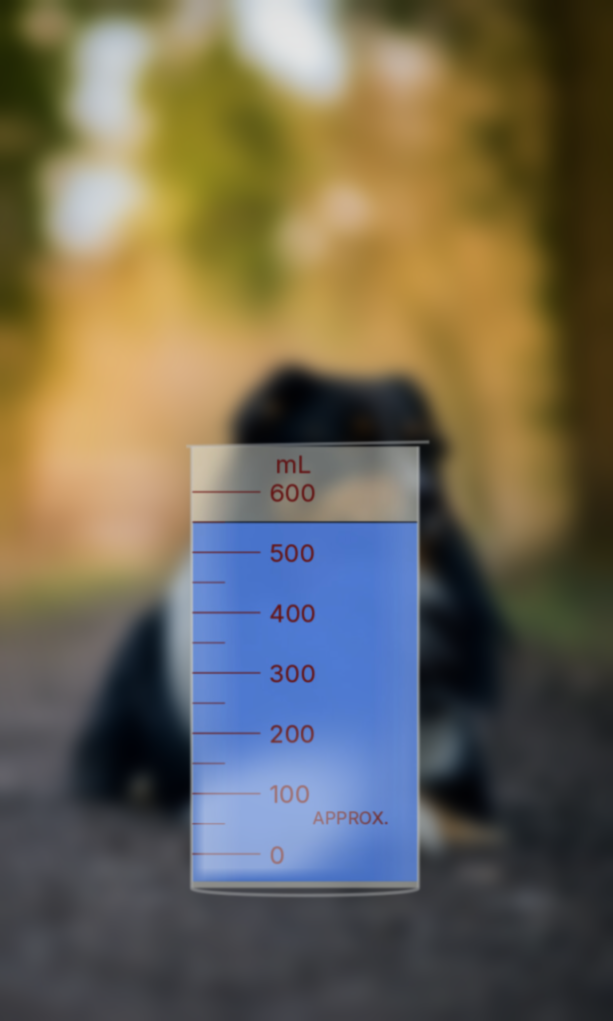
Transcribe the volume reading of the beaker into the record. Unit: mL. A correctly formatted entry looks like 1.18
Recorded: 550
